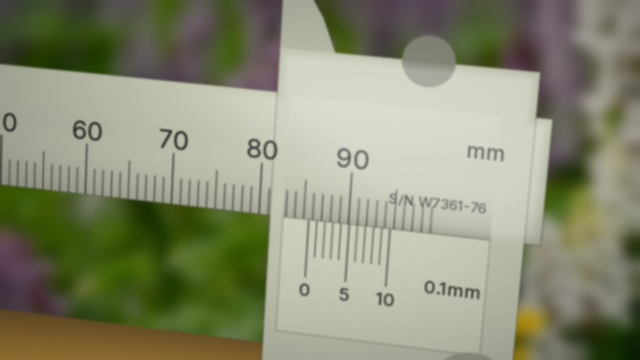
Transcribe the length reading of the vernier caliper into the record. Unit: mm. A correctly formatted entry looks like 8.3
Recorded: 85.6
